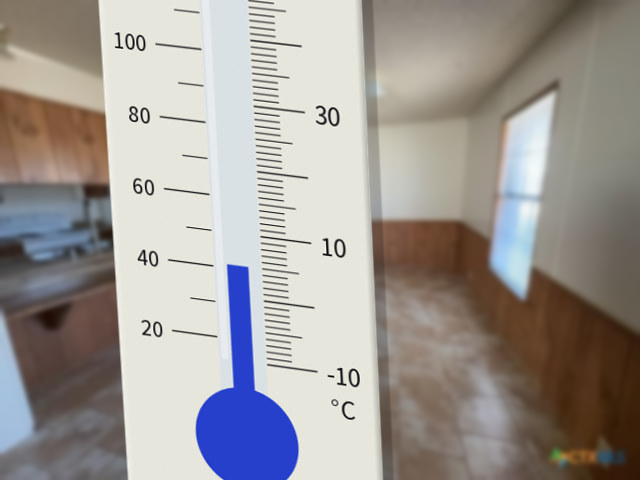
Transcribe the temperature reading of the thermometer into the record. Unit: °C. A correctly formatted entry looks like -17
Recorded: 5
